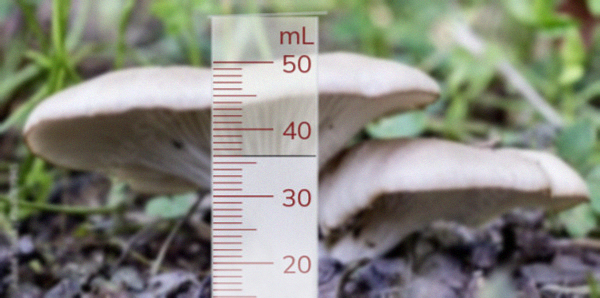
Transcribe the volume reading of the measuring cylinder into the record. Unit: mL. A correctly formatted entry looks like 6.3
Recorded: 36
